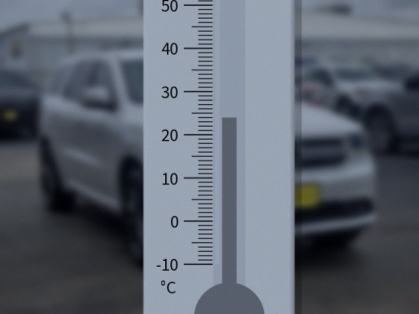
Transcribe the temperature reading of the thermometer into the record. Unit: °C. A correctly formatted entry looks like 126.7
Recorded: 24
